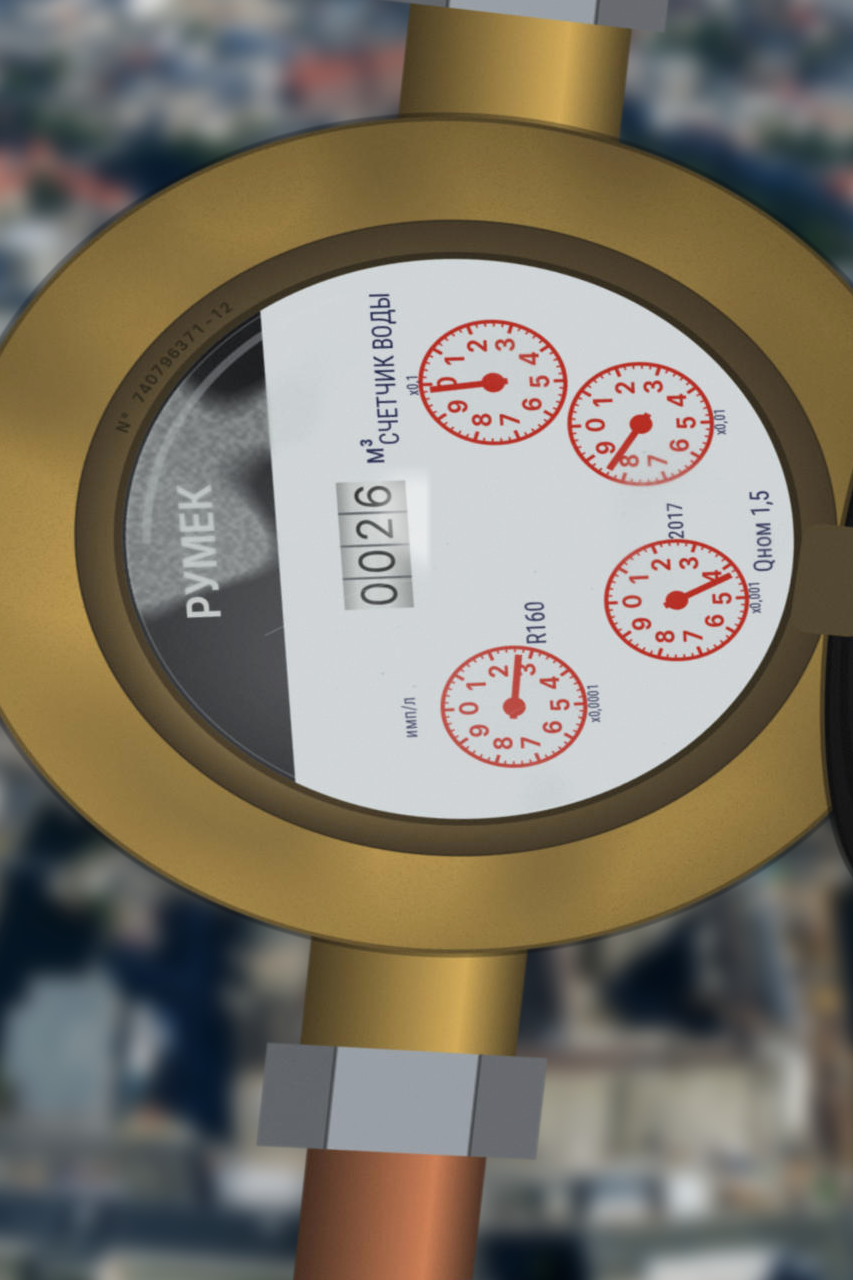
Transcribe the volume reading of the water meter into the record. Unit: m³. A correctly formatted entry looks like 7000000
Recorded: 25.9842
